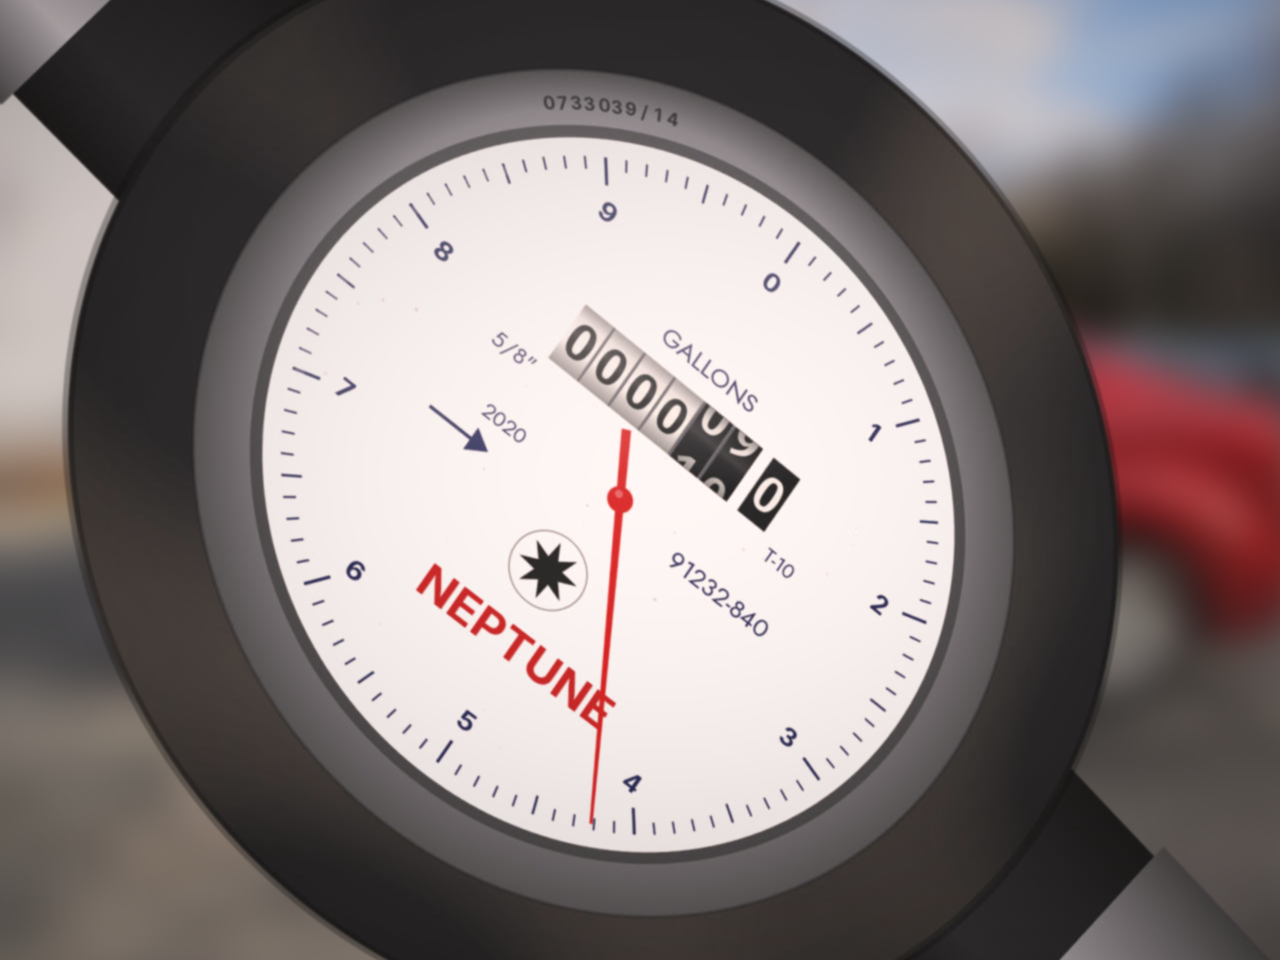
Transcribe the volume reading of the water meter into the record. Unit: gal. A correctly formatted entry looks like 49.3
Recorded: 94.2
